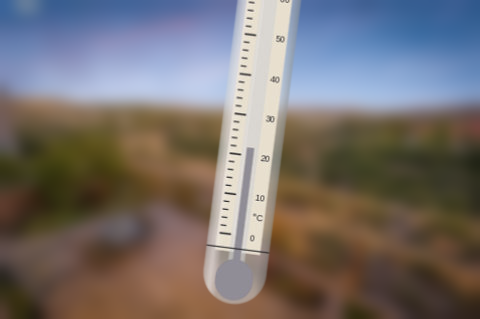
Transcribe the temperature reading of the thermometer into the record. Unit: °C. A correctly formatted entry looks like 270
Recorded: 22
